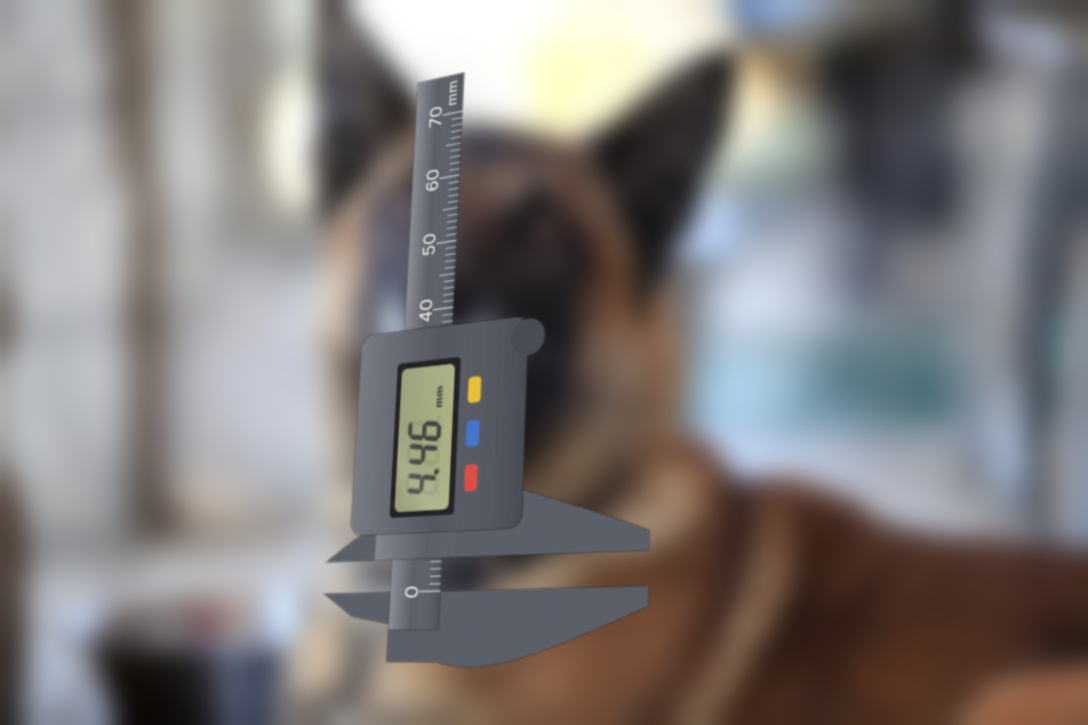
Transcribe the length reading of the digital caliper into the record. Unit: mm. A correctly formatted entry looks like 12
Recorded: 4.46
